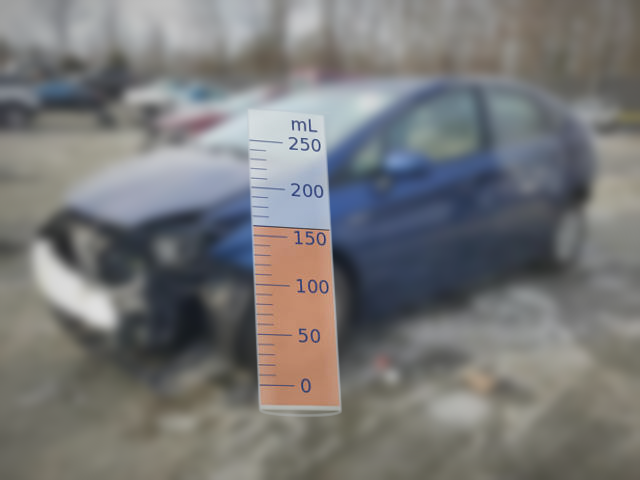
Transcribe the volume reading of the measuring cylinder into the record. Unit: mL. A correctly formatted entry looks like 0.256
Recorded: 160
